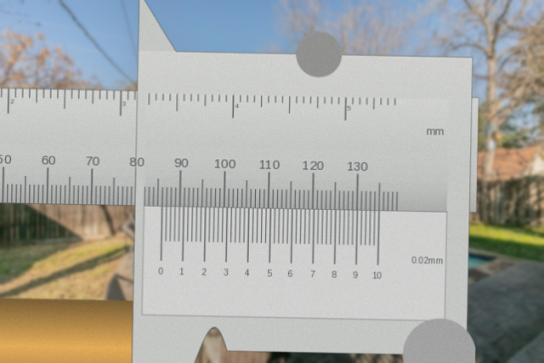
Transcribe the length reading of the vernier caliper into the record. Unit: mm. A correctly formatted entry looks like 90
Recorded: 86.0
